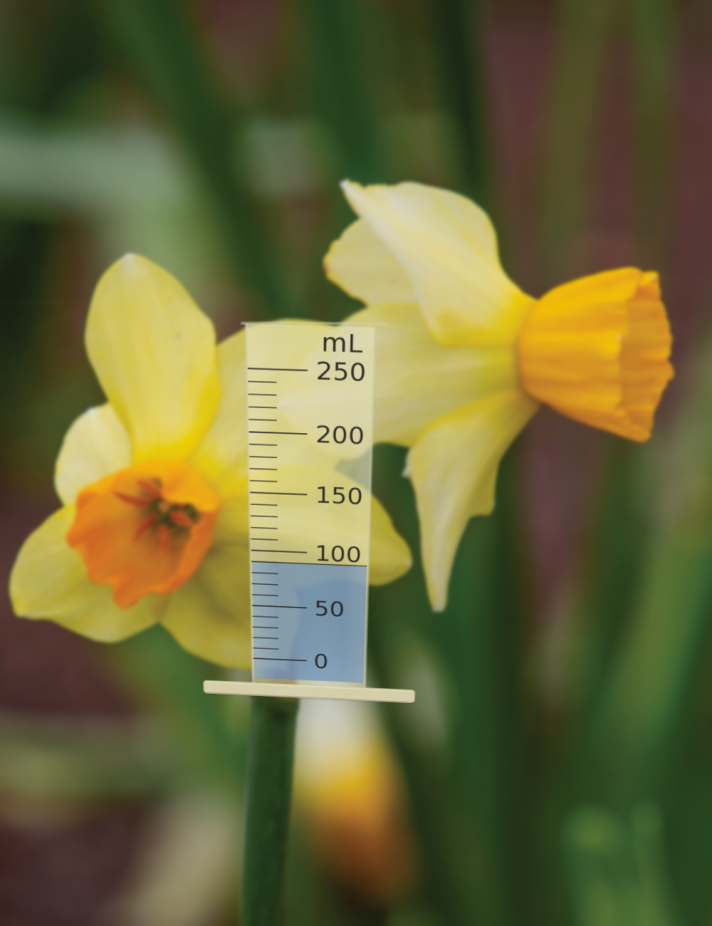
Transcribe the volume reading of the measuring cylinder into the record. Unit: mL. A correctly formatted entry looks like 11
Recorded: 90
